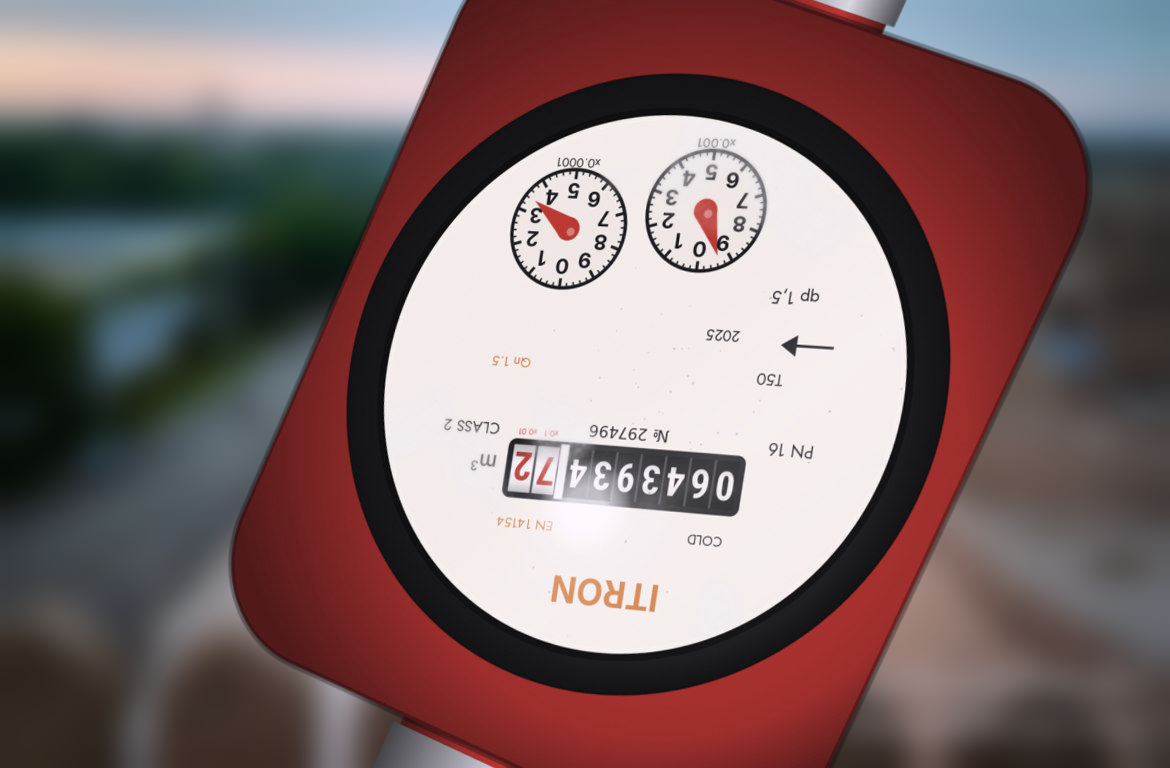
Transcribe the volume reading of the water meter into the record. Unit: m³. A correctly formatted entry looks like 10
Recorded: 643934.7193
